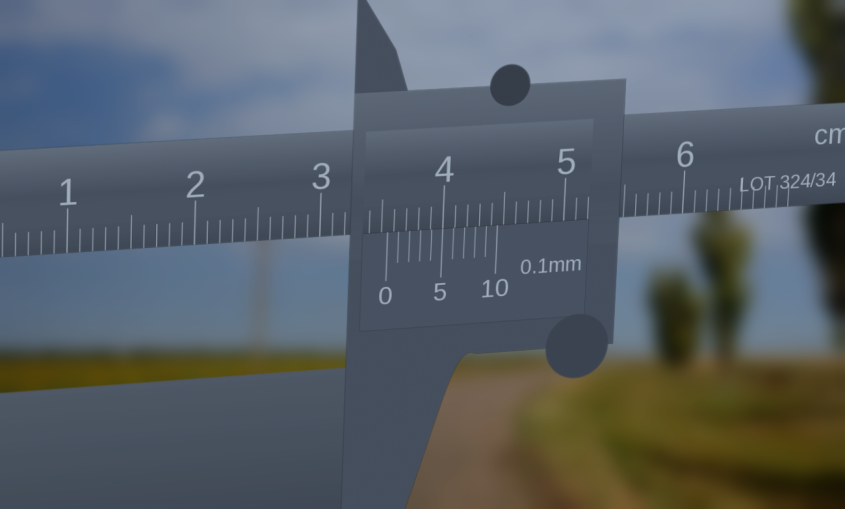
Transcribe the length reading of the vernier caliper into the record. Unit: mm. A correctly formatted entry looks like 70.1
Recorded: 35.5
